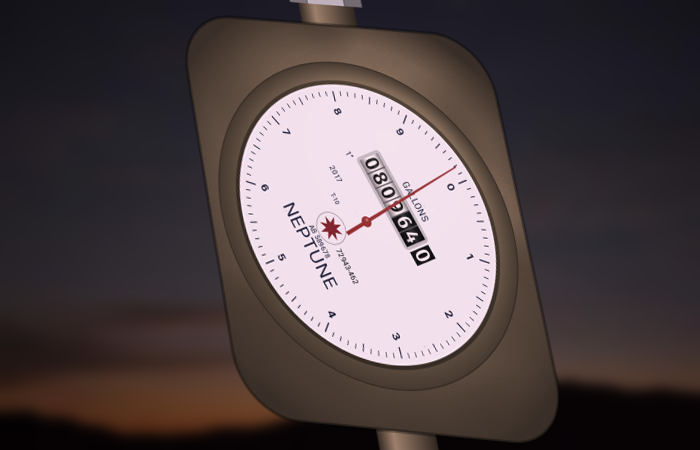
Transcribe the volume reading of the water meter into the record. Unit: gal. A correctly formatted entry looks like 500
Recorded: 809639.8
